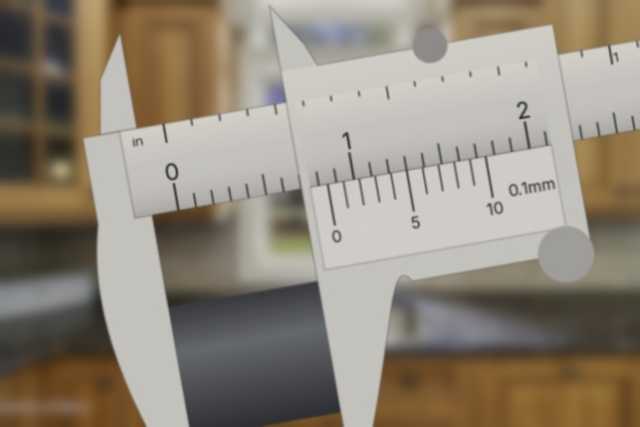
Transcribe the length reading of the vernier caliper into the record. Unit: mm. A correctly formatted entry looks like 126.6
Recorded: 8.5
